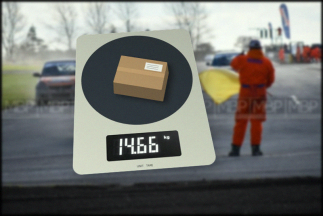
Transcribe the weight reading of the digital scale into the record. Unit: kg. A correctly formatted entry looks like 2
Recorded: 14.66
